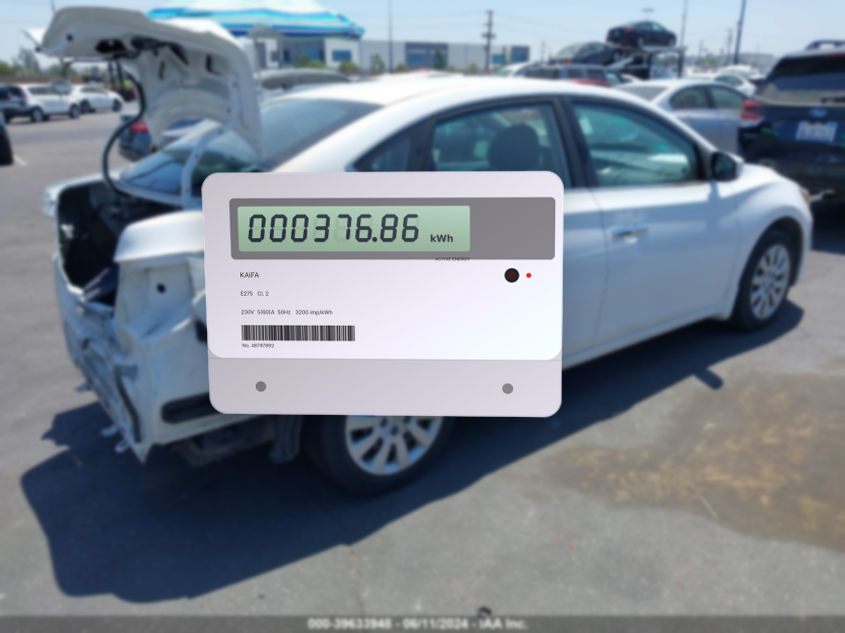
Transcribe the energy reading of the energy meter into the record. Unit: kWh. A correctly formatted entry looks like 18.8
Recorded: 376.86
